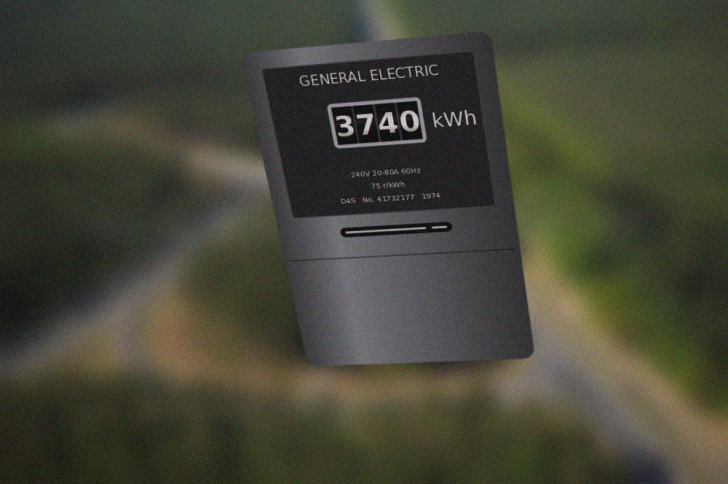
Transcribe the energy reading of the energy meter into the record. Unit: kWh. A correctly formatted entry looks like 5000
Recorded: 3740
